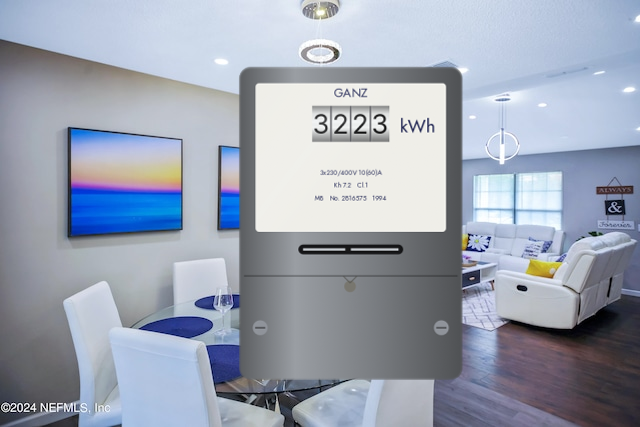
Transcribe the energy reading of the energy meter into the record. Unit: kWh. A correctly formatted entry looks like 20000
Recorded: 3223
